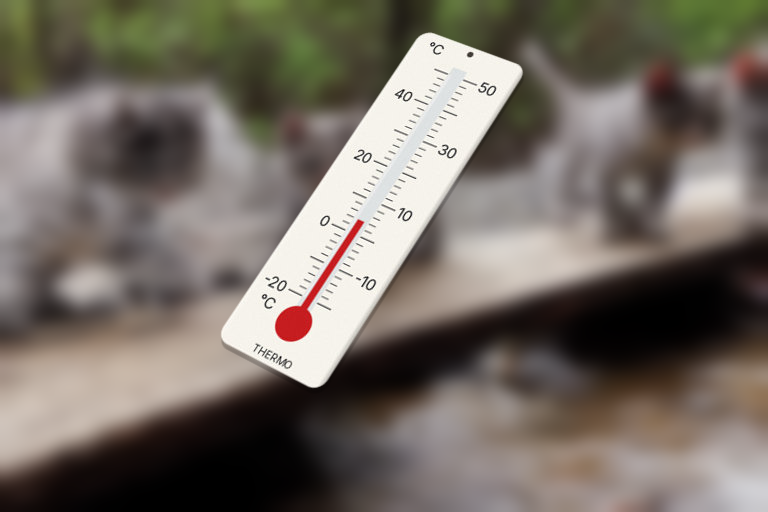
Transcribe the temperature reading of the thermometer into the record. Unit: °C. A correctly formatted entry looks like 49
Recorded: 4
